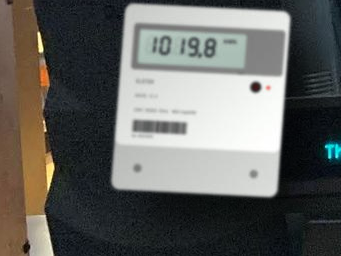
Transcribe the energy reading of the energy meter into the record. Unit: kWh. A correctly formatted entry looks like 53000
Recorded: 1019.8
